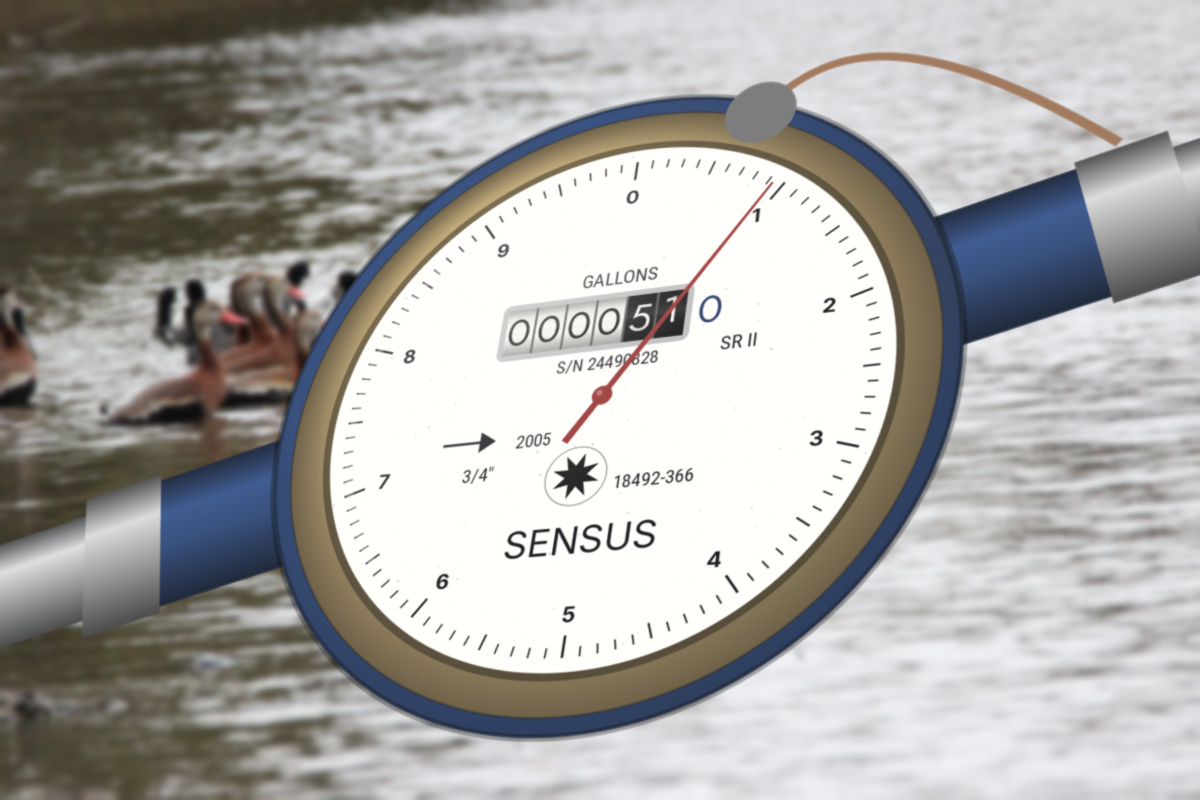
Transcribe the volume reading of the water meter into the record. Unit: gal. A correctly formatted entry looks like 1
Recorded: 510.9
